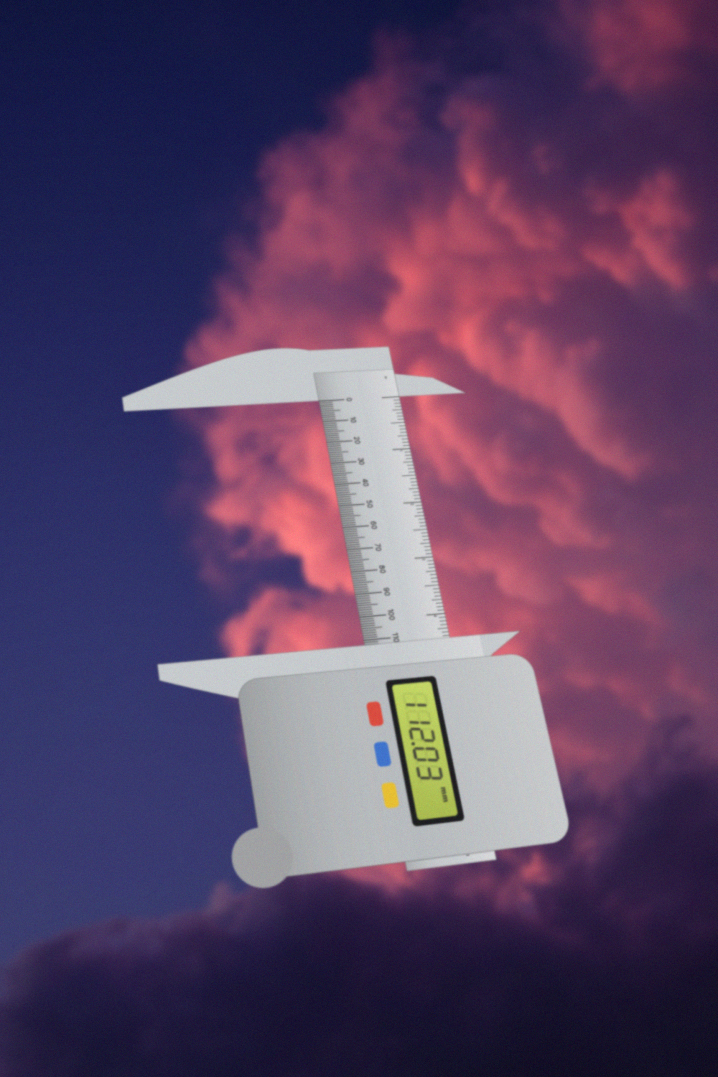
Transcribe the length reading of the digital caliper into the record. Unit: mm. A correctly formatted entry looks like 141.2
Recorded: 112.03
